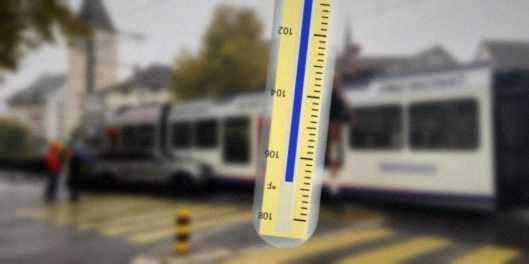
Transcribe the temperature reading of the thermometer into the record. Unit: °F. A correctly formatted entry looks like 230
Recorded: 106.8
